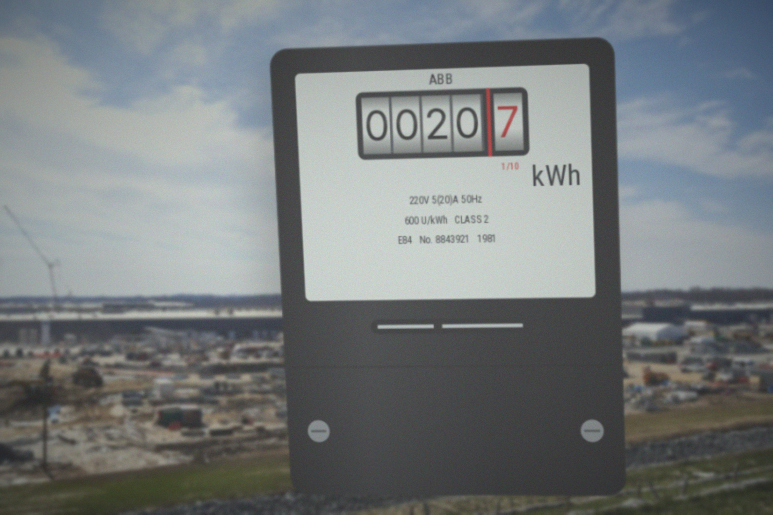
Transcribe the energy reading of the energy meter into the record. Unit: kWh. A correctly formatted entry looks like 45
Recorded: 20.7
